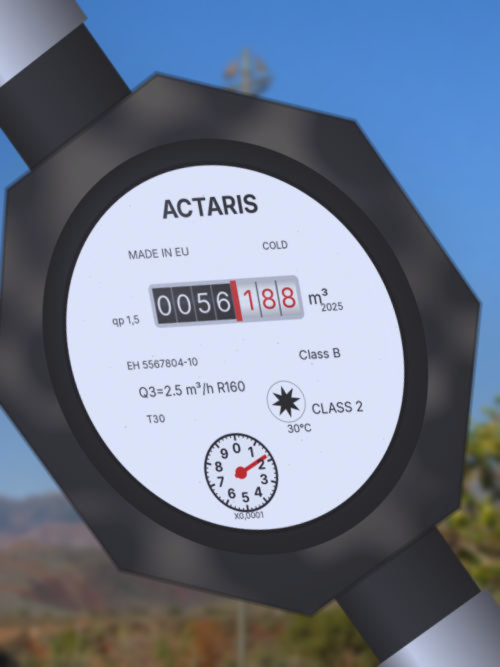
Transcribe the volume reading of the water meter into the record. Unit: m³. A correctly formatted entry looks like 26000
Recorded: 56.1881
